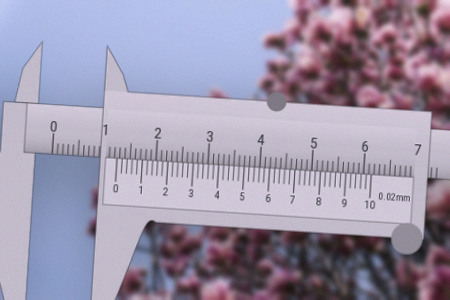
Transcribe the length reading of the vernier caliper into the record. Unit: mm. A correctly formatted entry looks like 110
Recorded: 12.5
